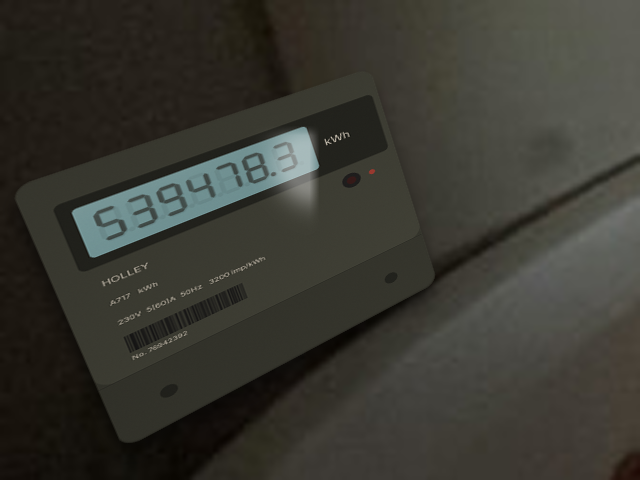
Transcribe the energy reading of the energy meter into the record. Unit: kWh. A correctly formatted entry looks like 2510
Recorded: 539478.3
